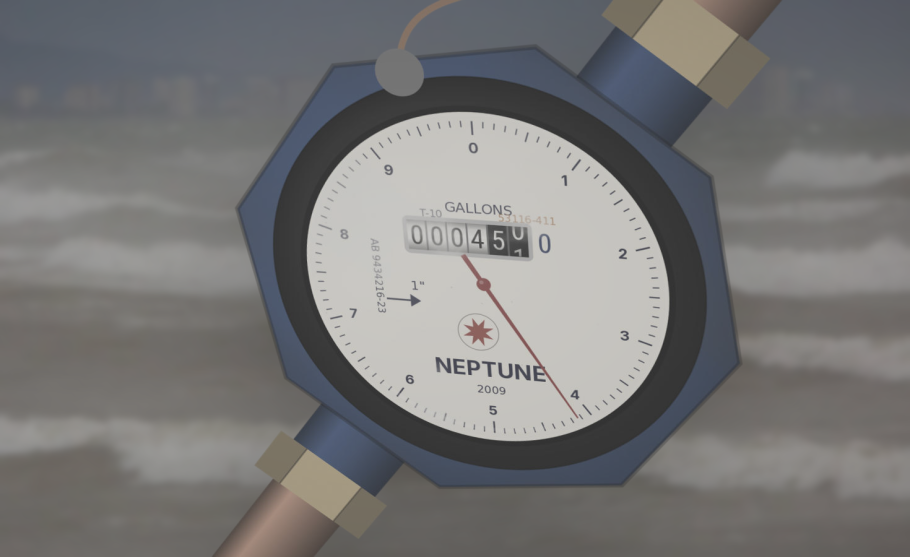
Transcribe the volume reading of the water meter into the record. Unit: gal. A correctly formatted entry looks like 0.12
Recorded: 4504.1
